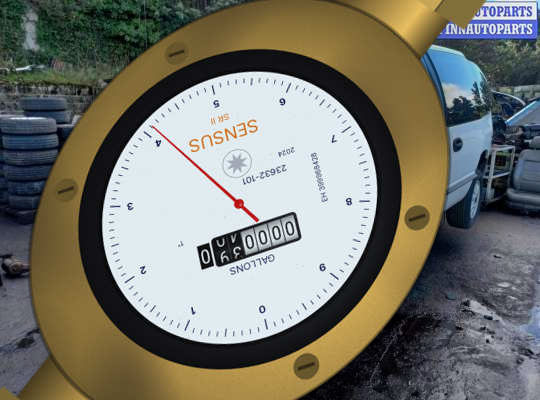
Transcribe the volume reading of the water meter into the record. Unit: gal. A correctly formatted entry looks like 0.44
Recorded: 394.1
